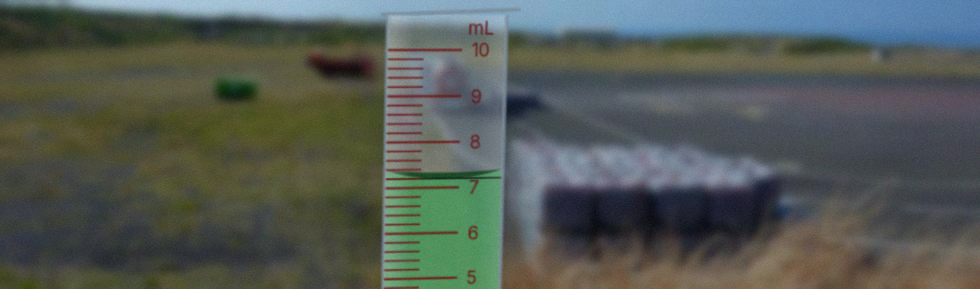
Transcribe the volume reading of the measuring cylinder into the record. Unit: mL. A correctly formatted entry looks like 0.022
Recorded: 7.2
